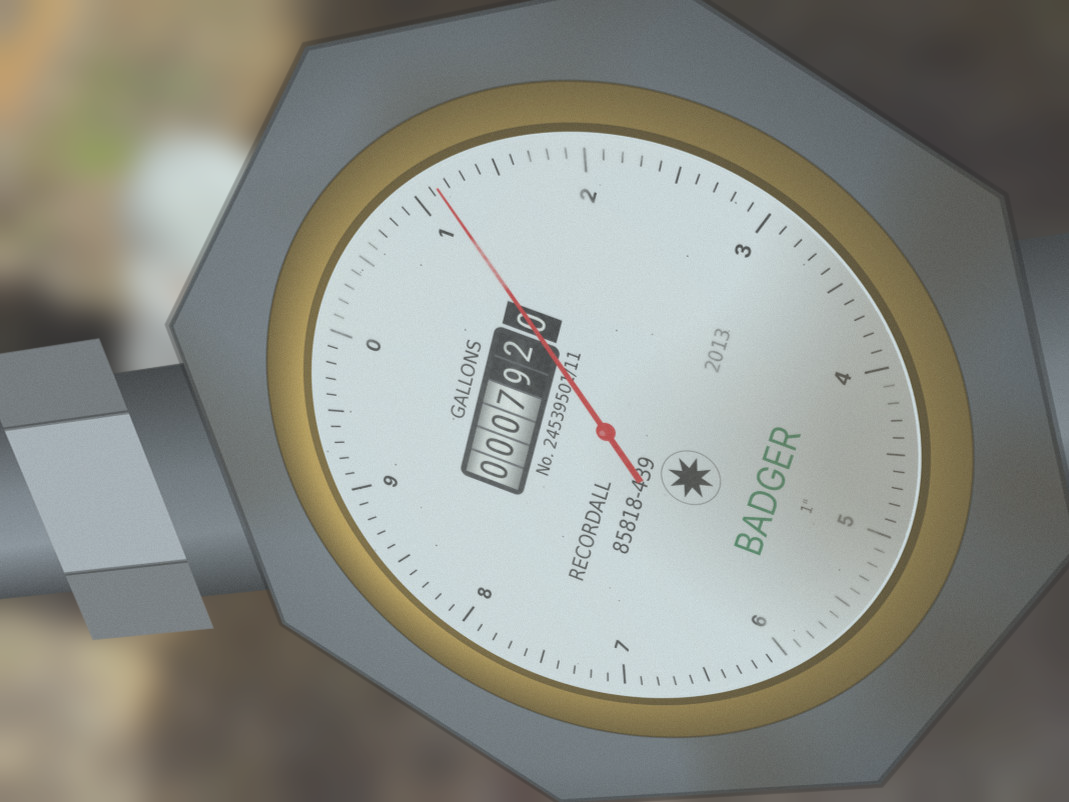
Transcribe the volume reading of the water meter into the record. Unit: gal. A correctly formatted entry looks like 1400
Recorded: 7921.1
